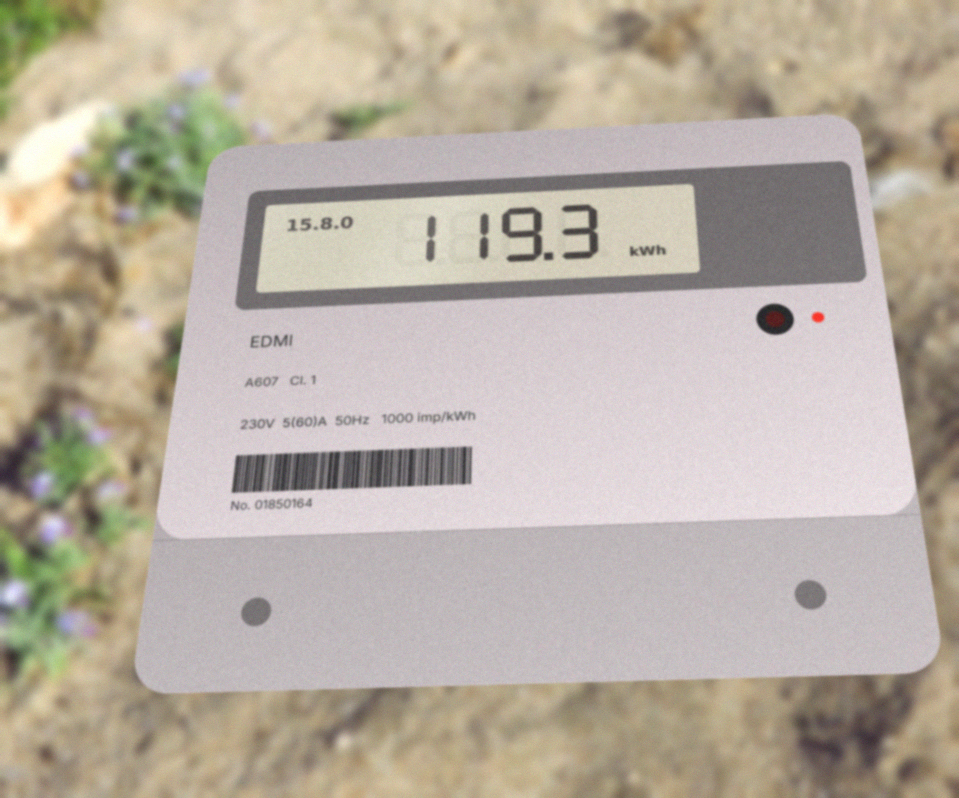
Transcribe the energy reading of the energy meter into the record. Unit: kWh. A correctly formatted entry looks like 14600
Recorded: 119.3
